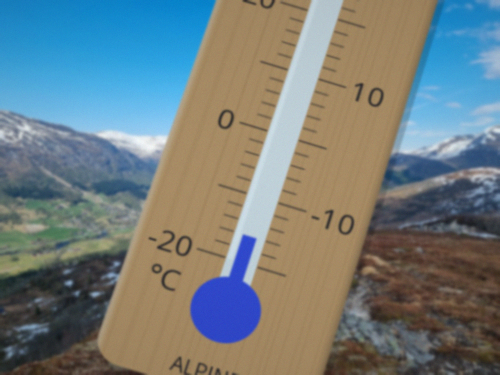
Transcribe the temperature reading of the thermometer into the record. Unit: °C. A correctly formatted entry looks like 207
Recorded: -16
